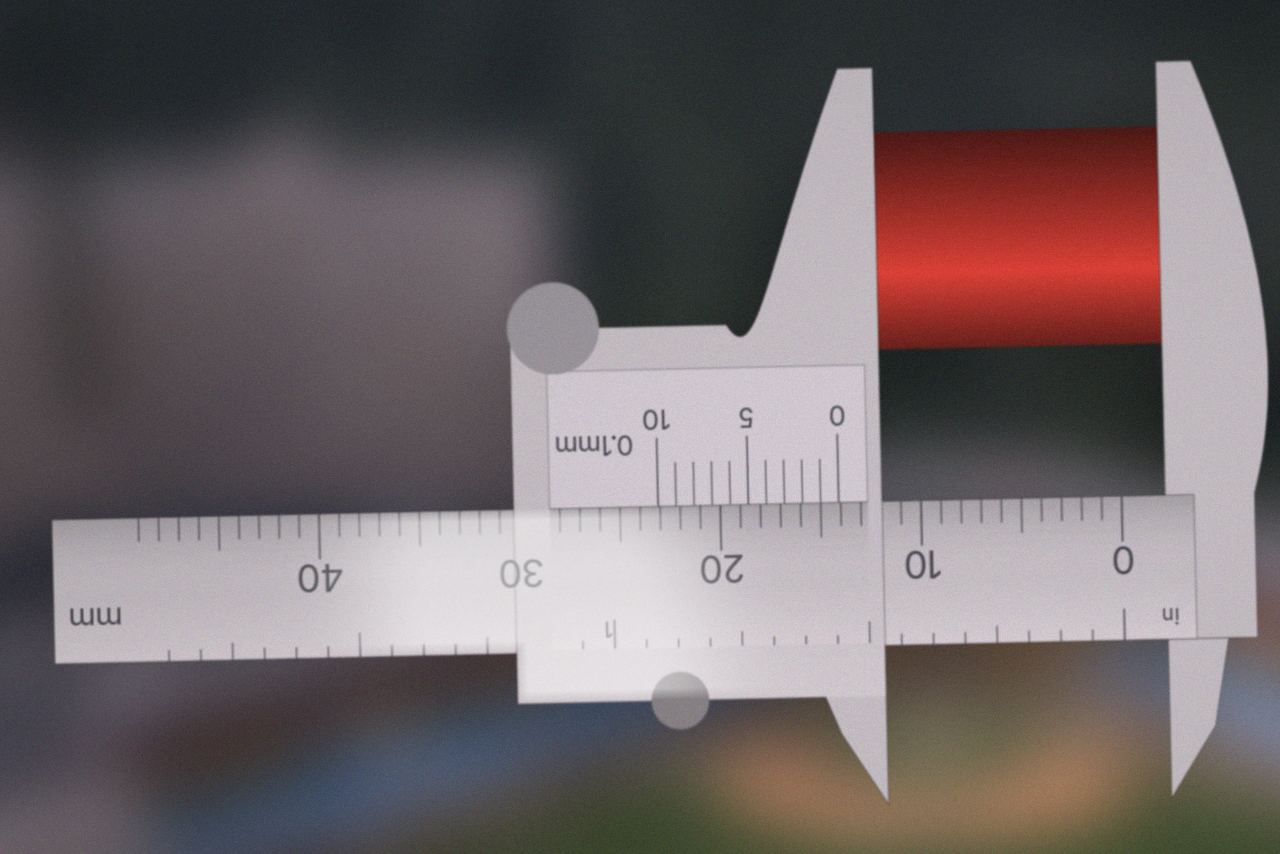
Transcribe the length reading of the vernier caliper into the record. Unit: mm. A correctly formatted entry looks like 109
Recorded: 14.1
